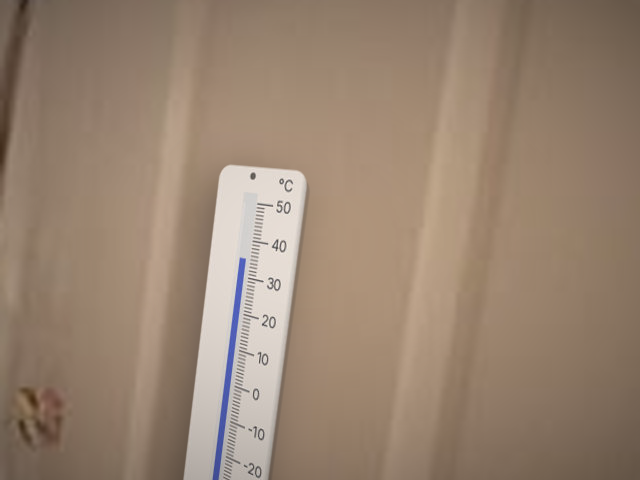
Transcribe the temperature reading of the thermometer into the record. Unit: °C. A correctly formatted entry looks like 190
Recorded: 35
